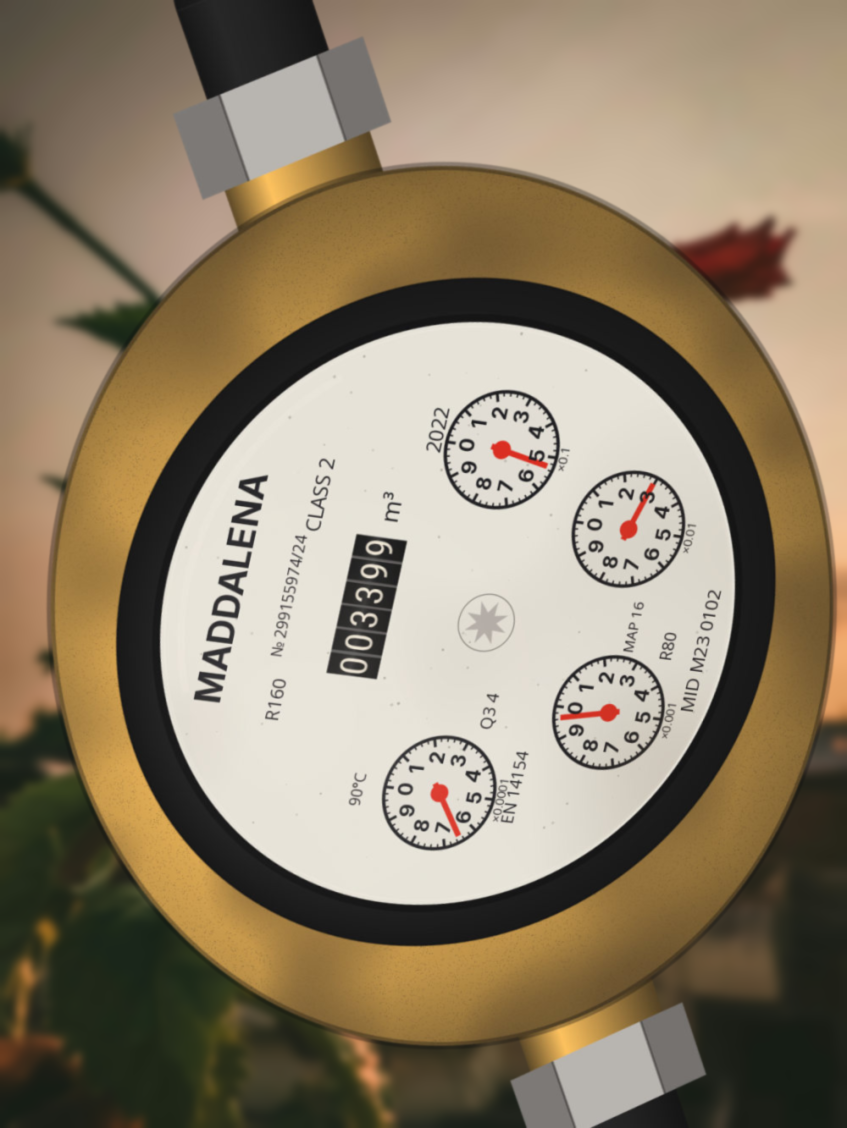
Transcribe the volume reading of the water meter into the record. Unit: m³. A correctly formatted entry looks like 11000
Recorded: 3399.5296
